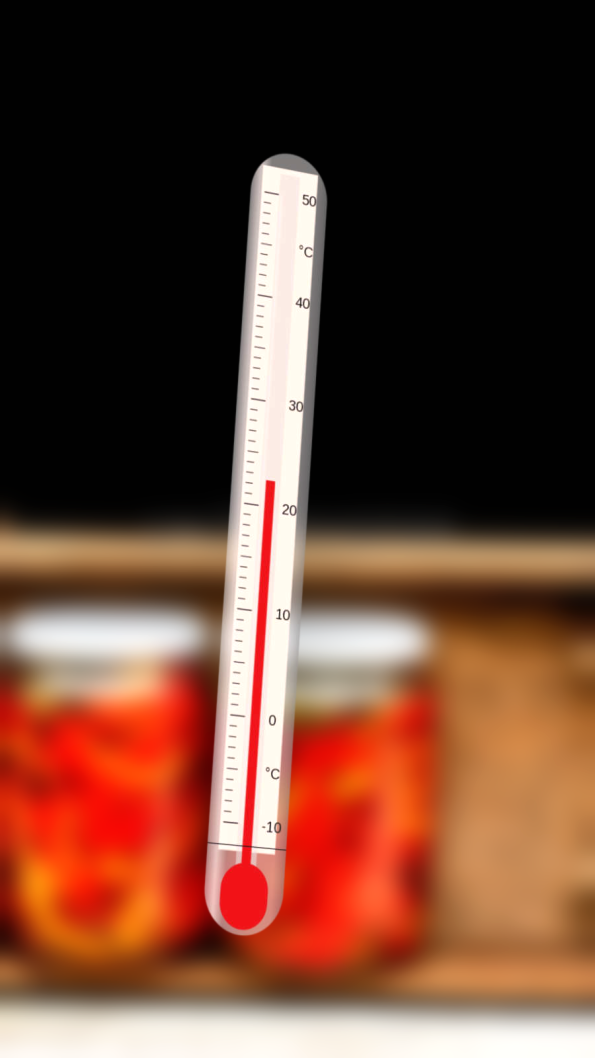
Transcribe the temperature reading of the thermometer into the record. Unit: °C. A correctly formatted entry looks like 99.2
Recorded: 22.5
